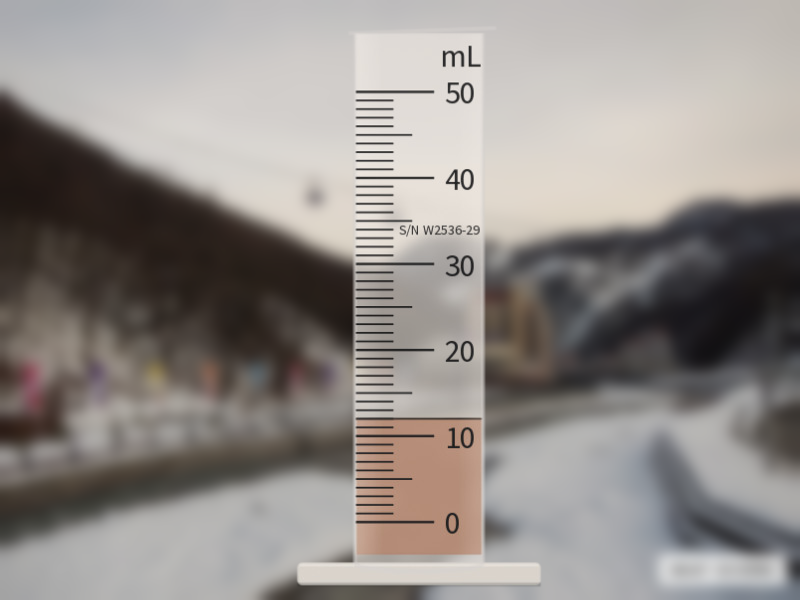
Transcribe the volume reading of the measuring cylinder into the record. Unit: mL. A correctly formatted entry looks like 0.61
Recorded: 12
